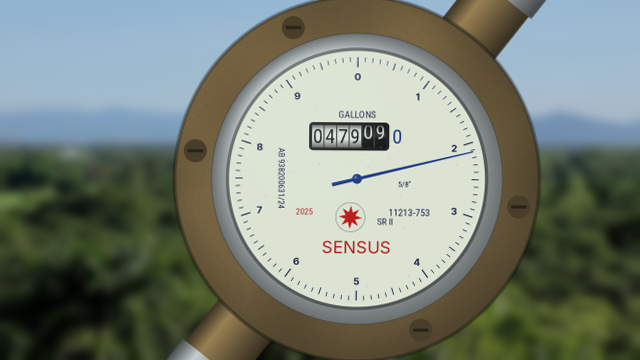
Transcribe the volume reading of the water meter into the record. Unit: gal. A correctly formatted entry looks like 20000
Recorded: 479092.1
